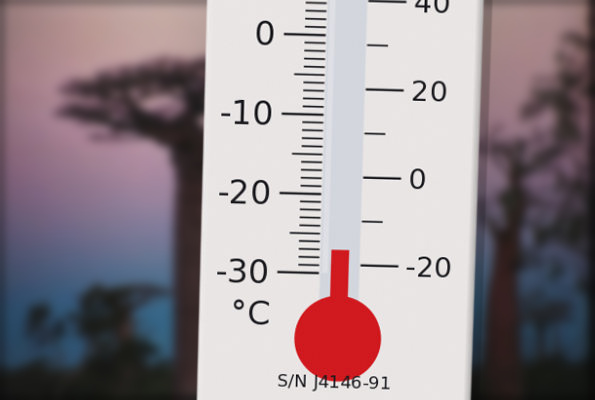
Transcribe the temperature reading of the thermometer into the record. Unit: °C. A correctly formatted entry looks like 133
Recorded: -27
